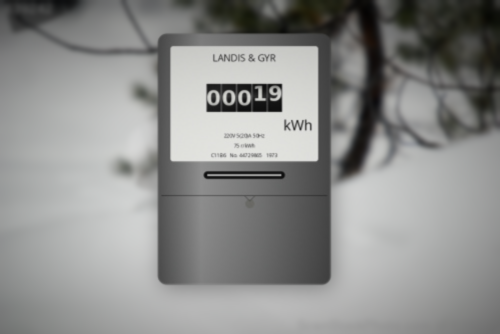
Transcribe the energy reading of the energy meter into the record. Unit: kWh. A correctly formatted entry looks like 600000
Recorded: 19
